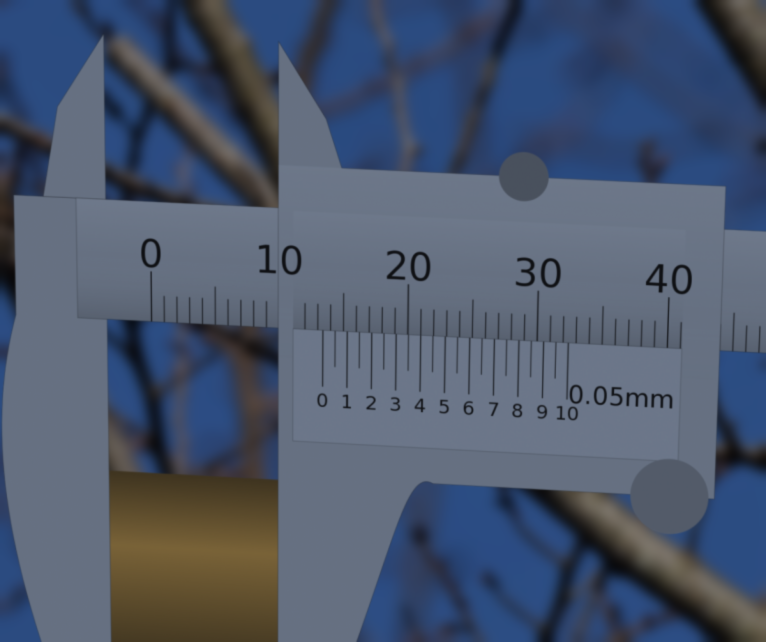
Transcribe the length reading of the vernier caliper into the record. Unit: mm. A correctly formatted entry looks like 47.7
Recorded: 13.4
